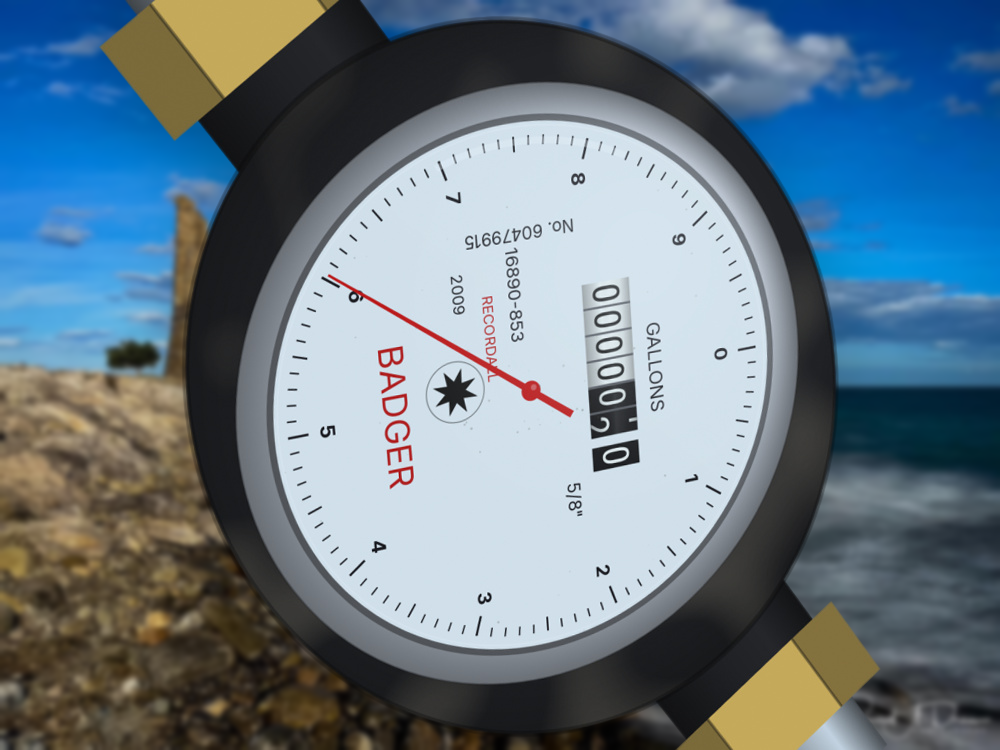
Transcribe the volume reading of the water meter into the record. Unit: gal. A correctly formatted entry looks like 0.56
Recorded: 16.0
